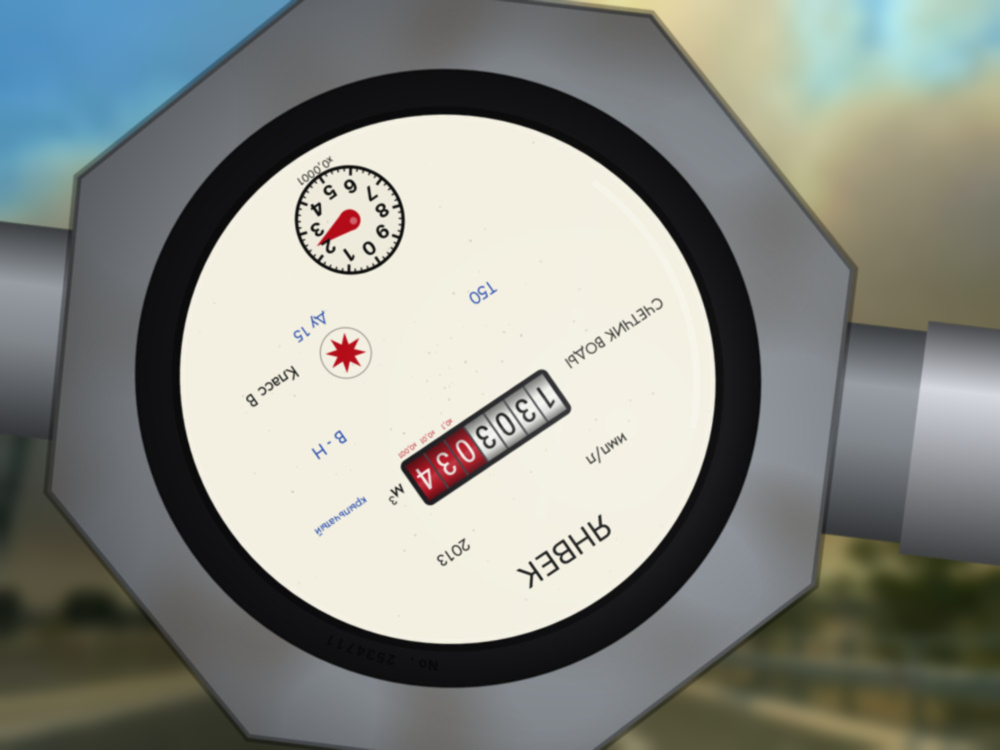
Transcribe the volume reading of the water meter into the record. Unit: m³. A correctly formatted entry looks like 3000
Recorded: 1303.0342
